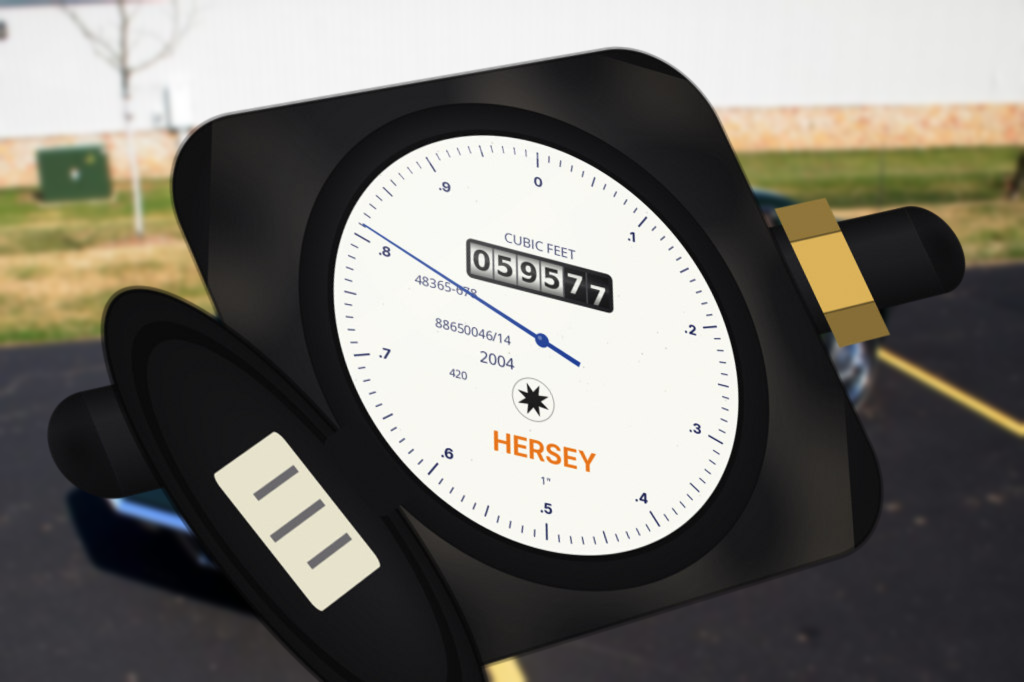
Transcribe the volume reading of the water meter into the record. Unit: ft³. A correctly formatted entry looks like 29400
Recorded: 59576.81
